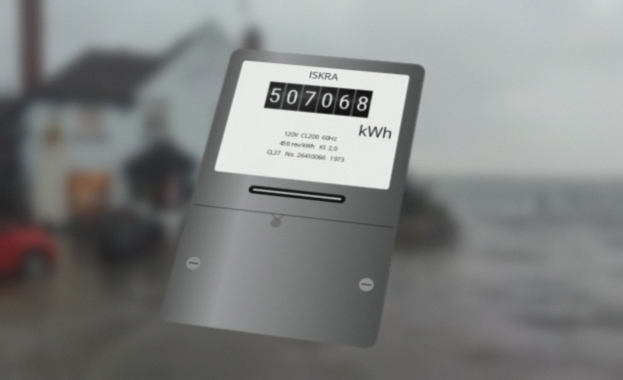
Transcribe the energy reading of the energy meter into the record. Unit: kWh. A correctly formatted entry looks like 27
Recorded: 507068
